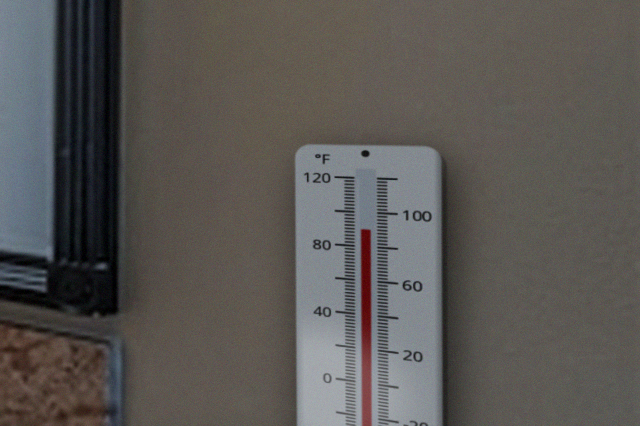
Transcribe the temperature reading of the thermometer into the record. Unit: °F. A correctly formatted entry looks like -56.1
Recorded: 90
